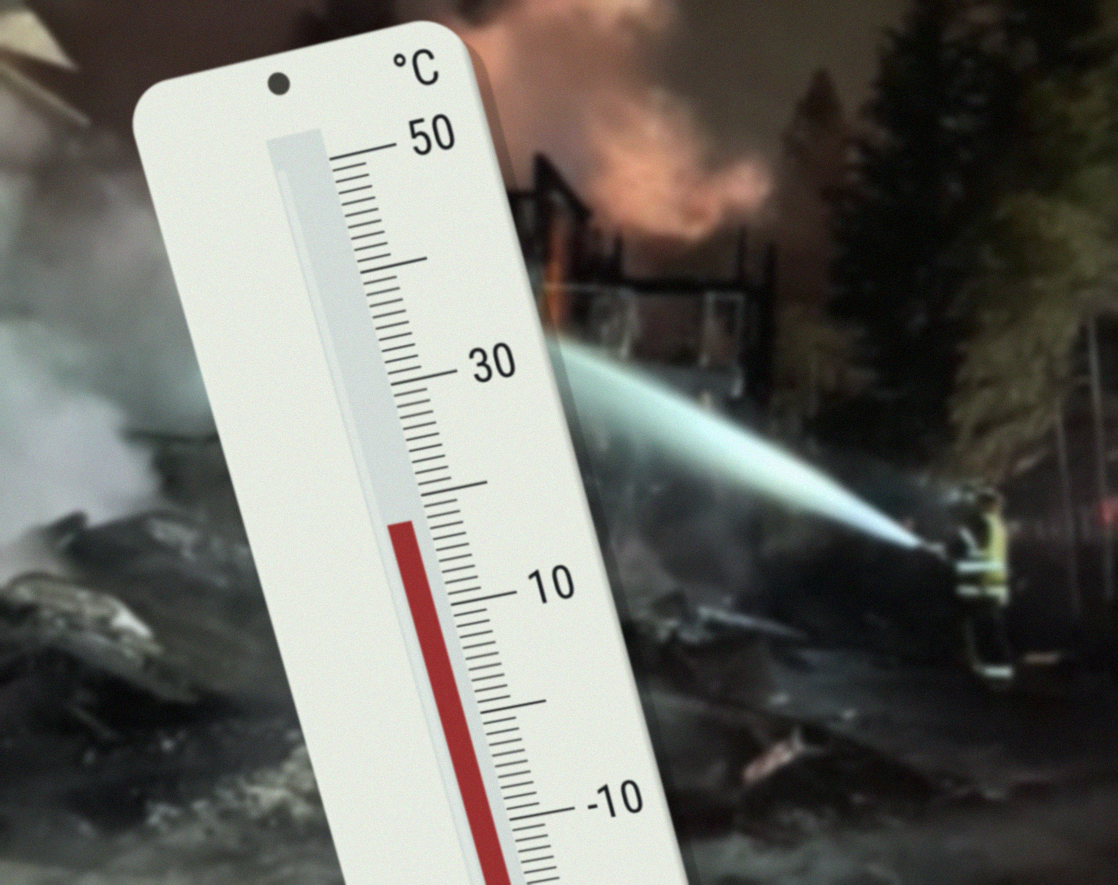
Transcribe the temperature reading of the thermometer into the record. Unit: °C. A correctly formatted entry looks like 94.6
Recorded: 18
